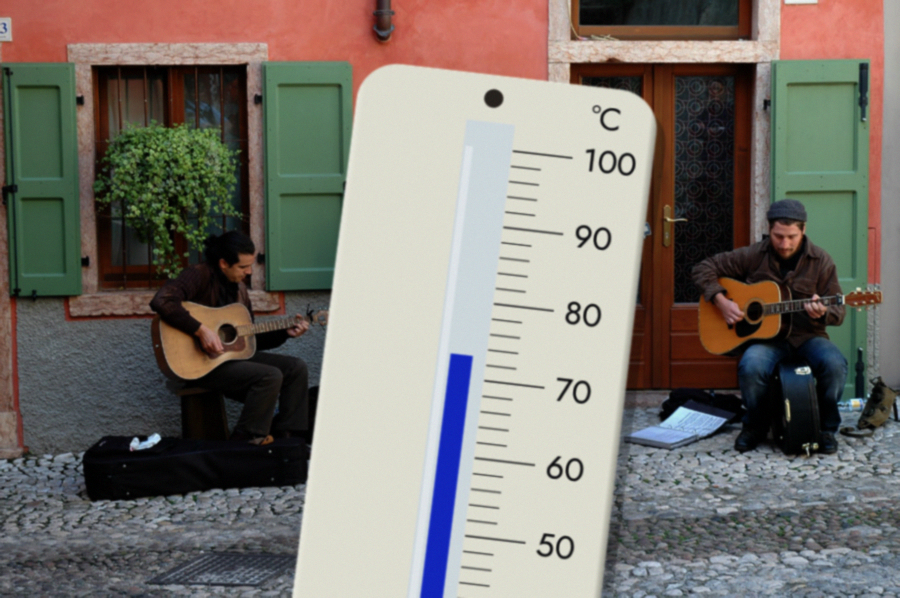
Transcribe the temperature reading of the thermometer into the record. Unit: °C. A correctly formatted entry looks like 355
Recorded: 73
